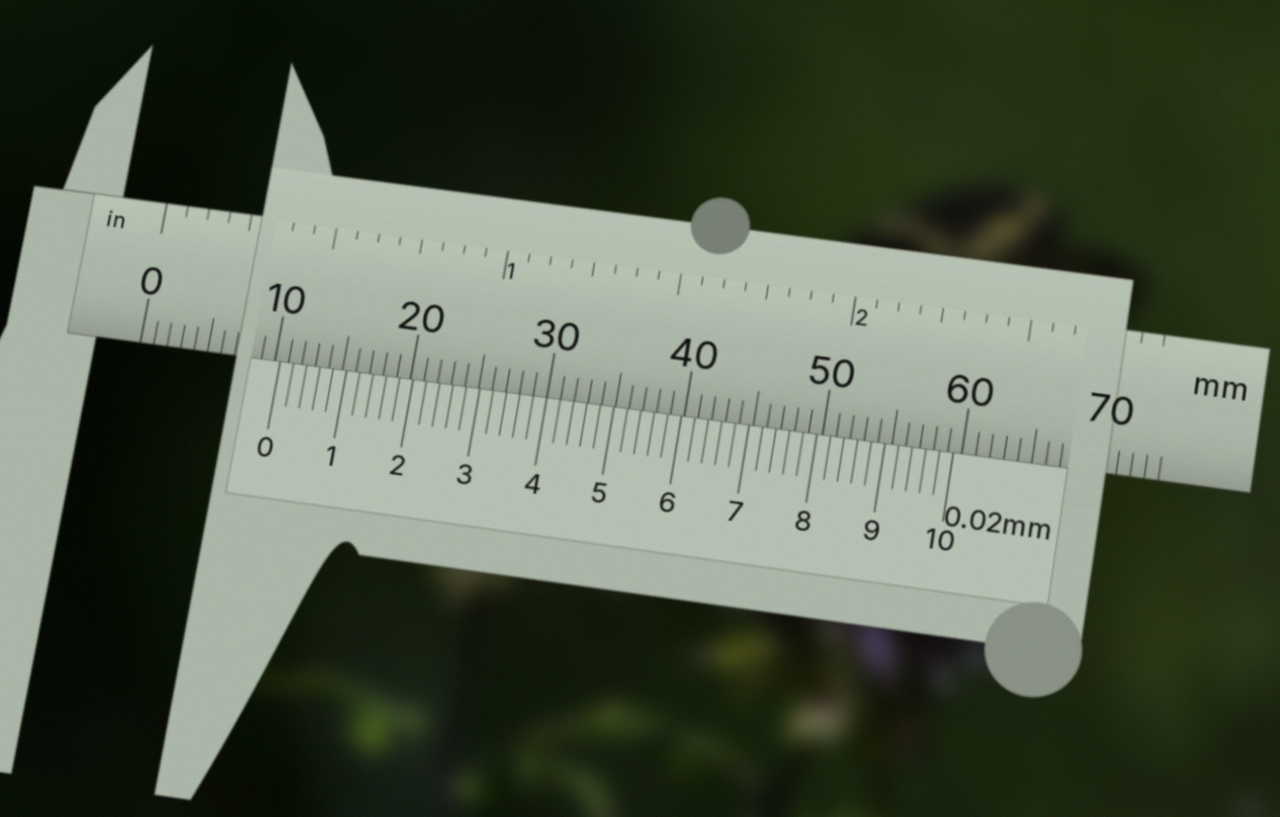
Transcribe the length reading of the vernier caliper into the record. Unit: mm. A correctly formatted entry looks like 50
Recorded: 10.4
